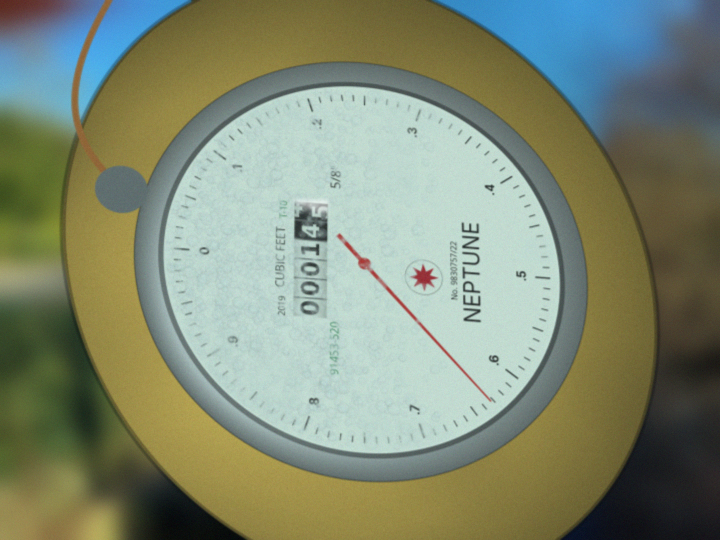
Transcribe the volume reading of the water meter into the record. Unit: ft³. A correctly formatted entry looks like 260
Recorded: 144.63
